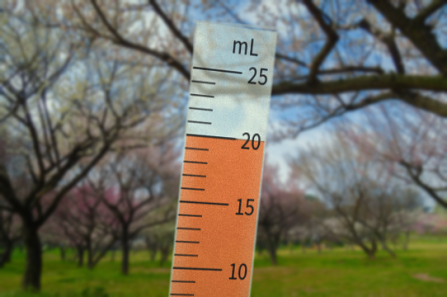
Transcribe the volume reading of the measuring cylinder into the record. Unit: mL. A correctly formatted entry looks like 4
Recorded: 20
